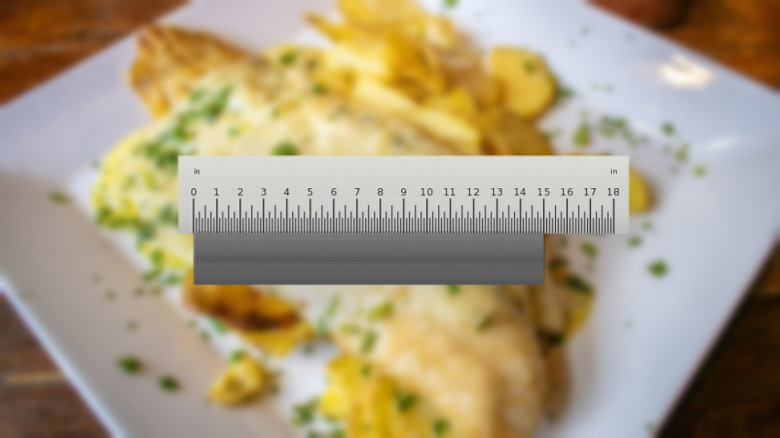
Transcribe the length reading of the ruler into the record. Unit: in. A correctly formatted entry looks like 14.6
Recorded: 15
